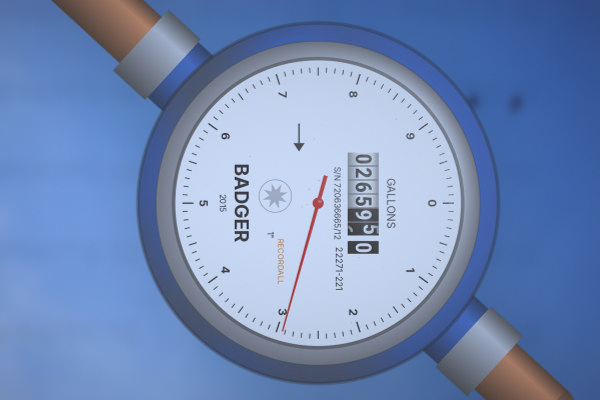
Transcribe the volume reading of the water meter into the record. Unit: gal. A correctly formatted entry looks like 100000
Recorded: 265952.9
